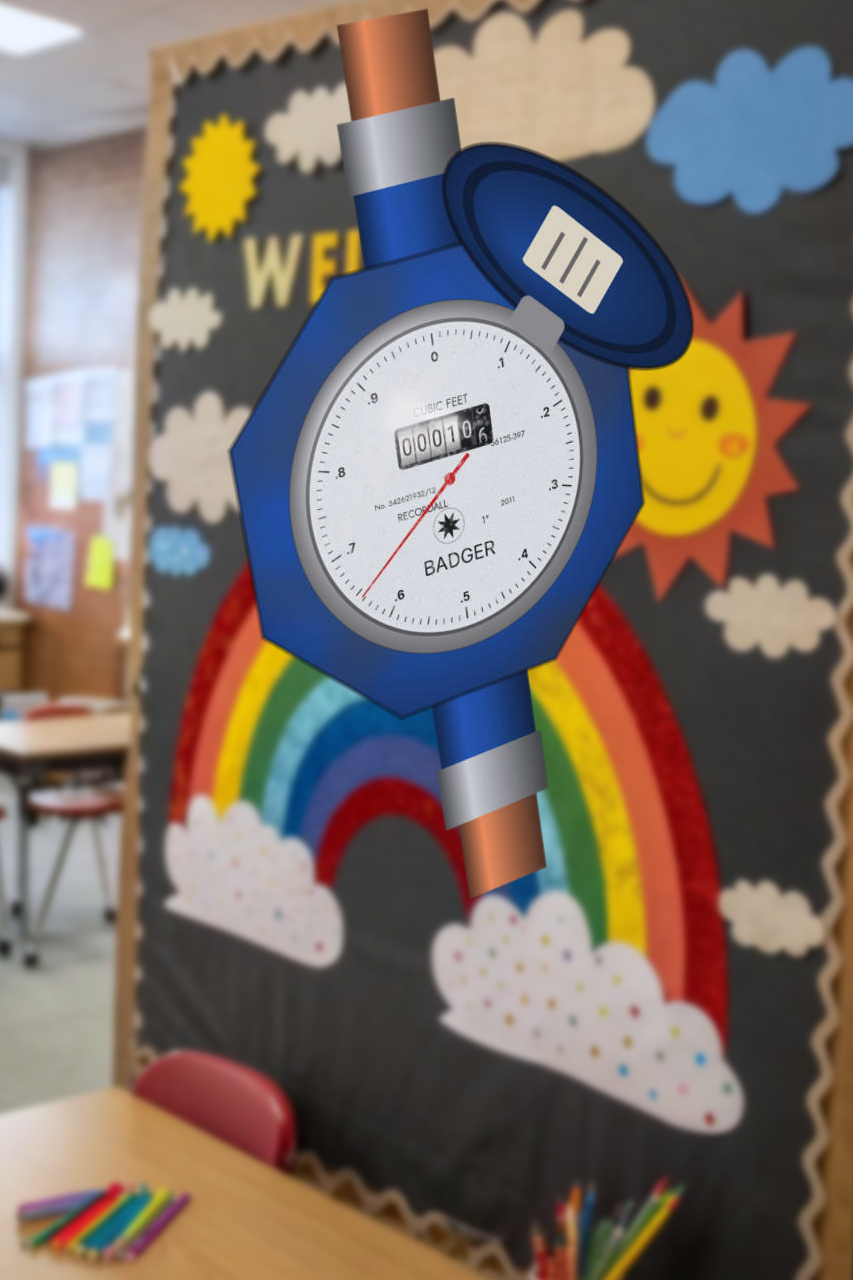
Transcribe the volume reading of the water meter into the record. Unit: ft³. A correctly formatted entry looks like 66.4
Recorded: 105.64
